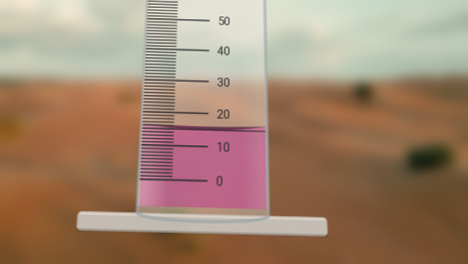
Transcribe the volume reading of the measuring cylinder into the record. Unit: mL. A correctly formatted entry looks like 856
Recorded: 15
